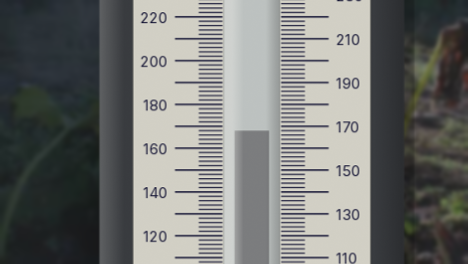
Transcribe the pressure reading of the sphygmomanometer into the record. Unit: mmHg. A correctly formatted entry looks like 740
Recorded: 168
